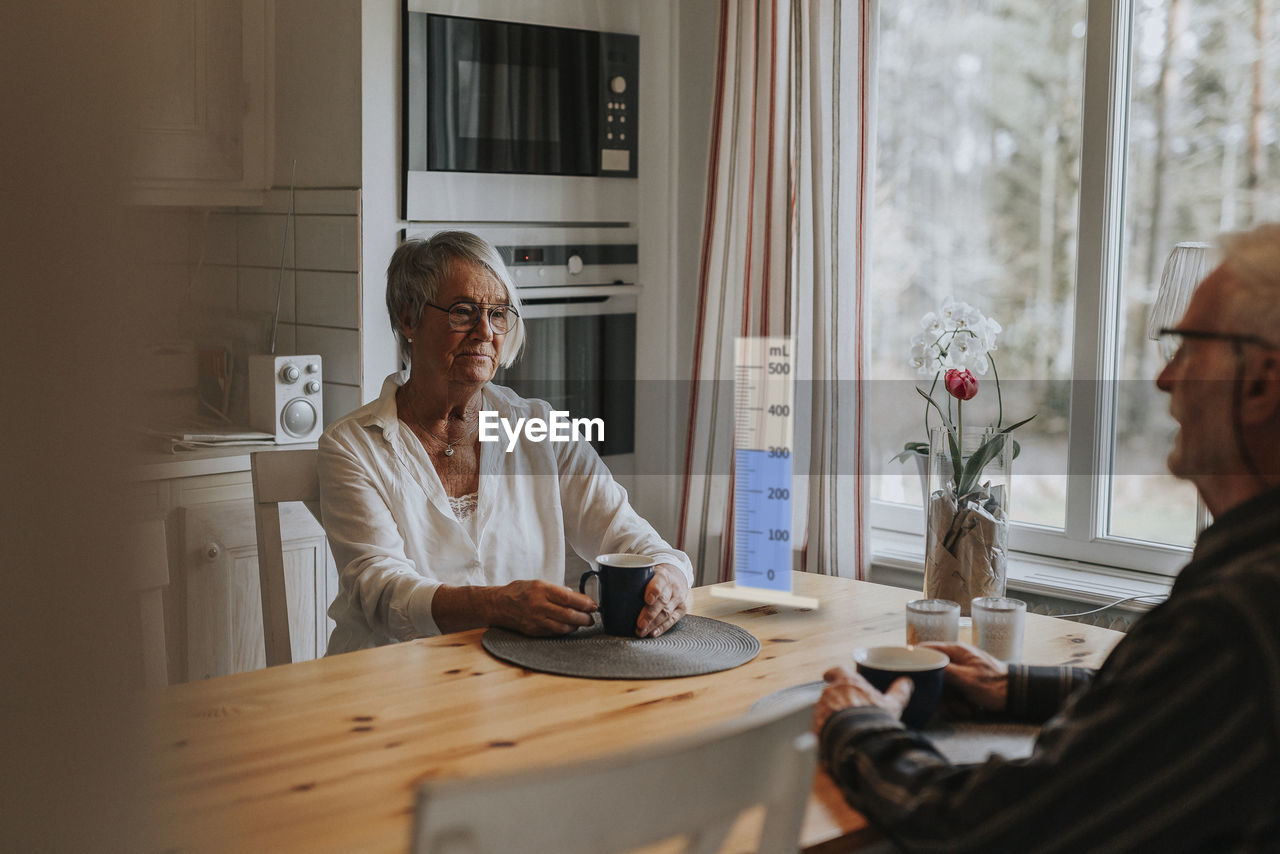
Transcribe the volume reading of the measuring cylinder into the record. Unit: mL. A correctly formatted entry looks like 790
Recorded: 300
